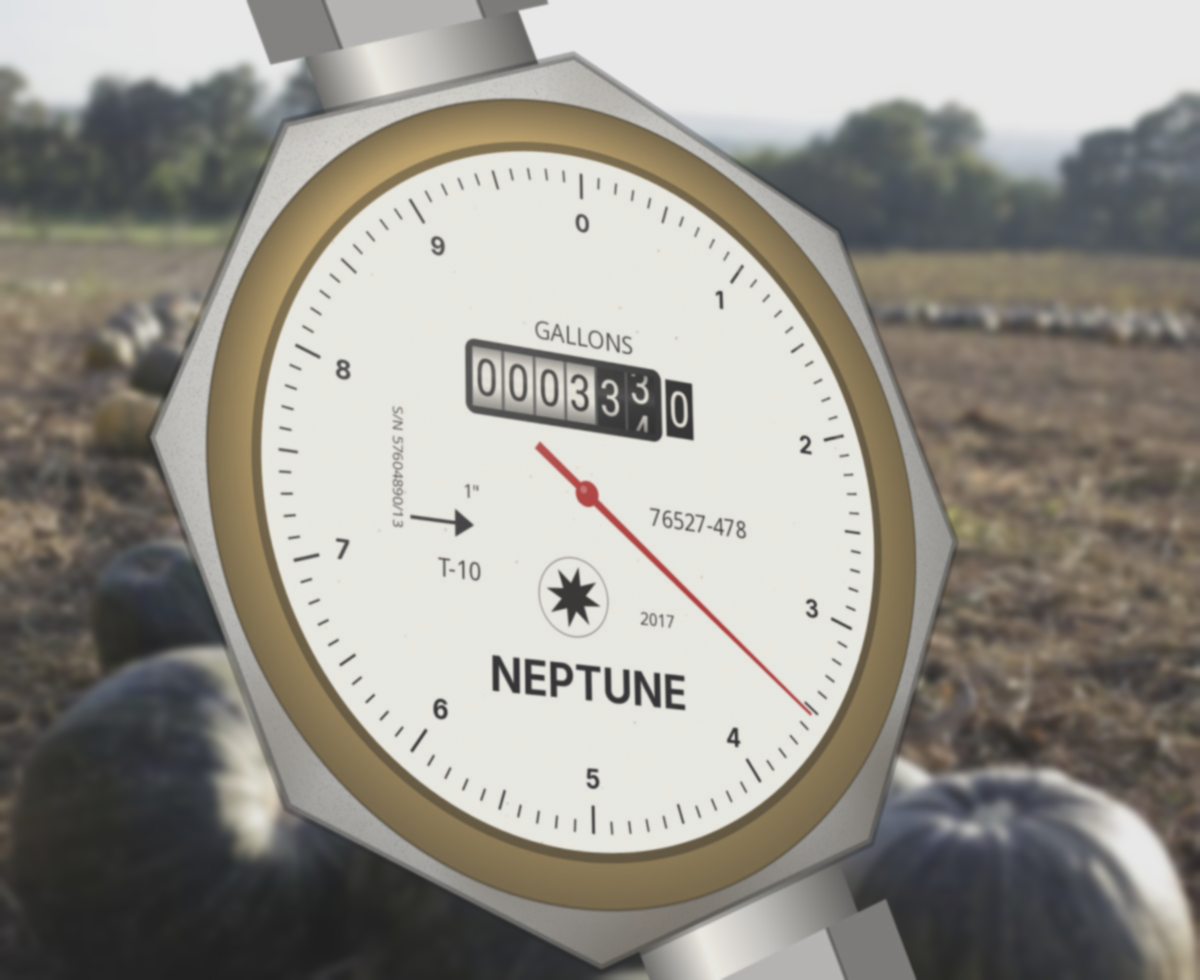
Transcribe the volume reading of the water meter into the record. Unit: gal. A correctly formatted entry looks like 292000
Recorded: 3333.5
